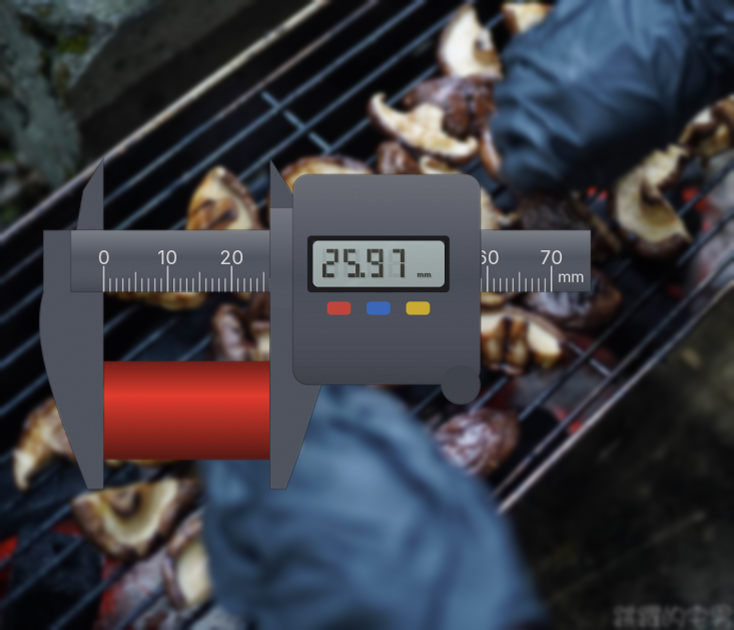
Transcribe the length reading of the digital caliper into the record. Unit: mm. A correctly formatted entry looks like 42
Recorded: 25.97
